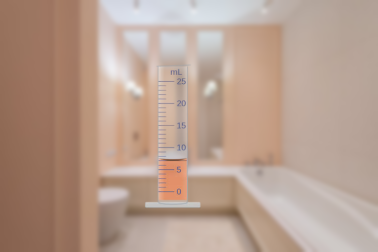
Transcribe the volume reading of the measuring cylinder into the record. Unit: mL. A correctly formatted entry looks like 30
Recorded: 7
